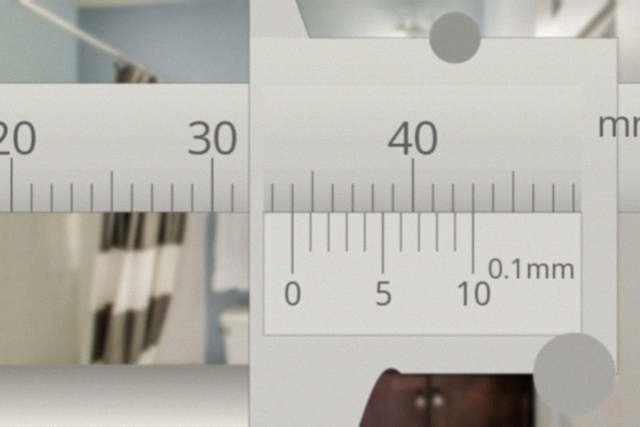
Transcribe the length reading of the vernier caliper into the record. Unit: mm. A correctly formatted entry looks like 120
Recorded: 34.0
